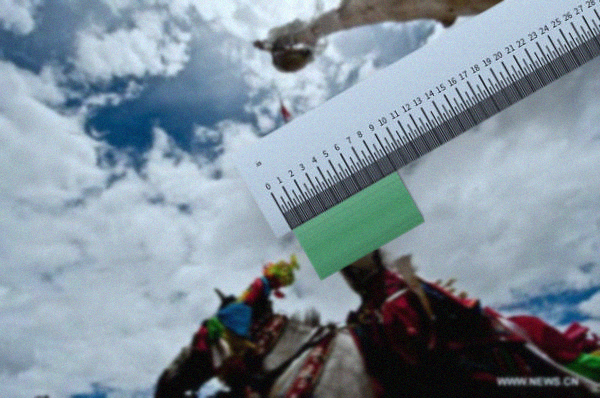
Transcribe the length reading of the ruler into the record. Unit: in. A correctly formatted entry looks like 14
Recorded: 9
